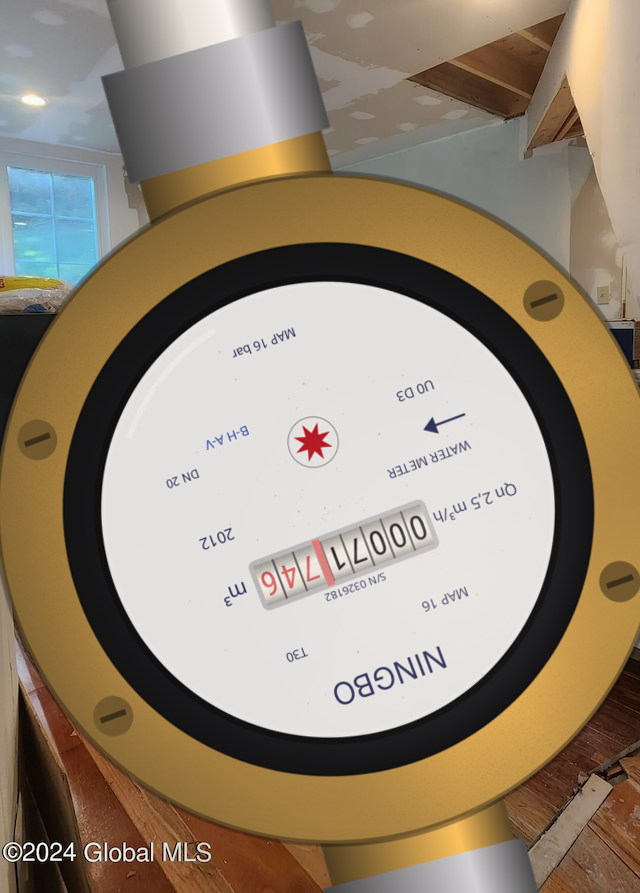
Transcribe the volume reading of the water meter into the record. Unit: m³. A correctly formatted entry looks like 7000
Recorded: 71.746
